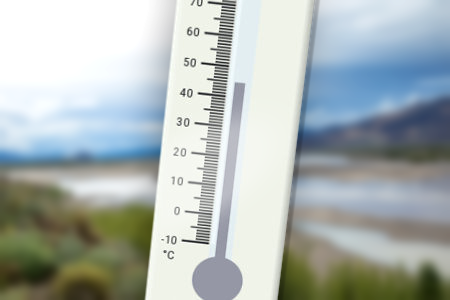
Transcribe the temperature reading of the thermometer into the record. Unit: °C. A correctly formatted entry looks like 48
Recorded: 45
